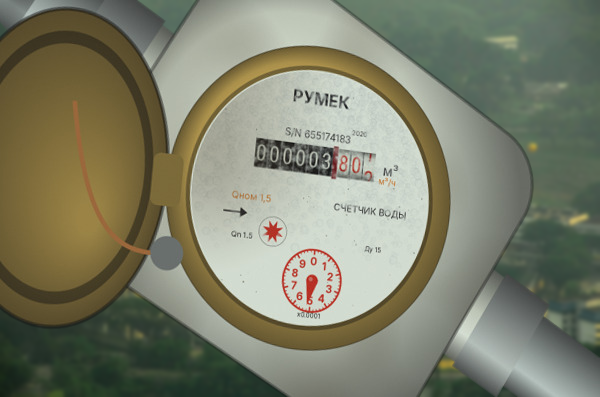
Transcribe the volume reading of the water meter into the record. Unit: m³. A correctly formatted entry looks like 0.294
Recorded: 3.8015
